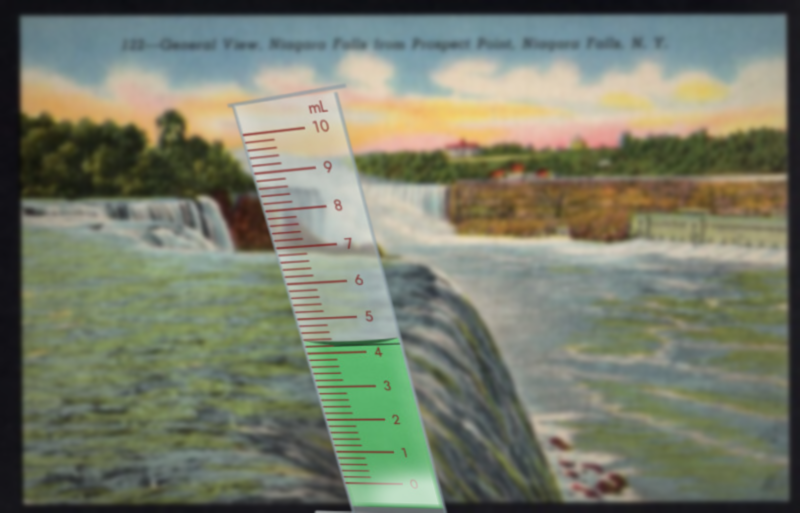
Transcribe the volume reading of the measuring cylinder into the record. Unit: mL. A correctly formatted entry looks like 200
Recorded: 4.2
